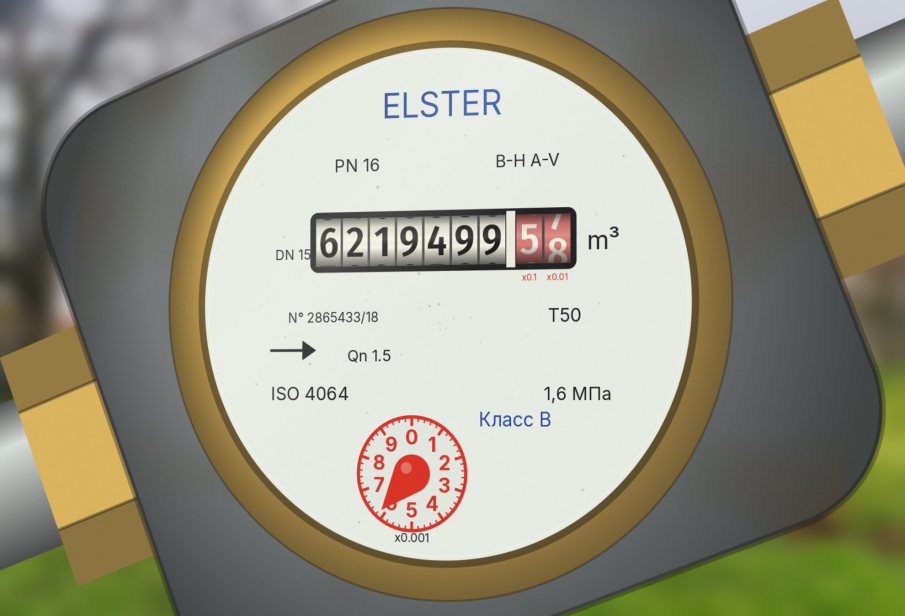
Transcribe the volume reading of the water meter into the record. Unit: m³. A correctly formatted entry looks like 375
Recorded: 6219499.576
